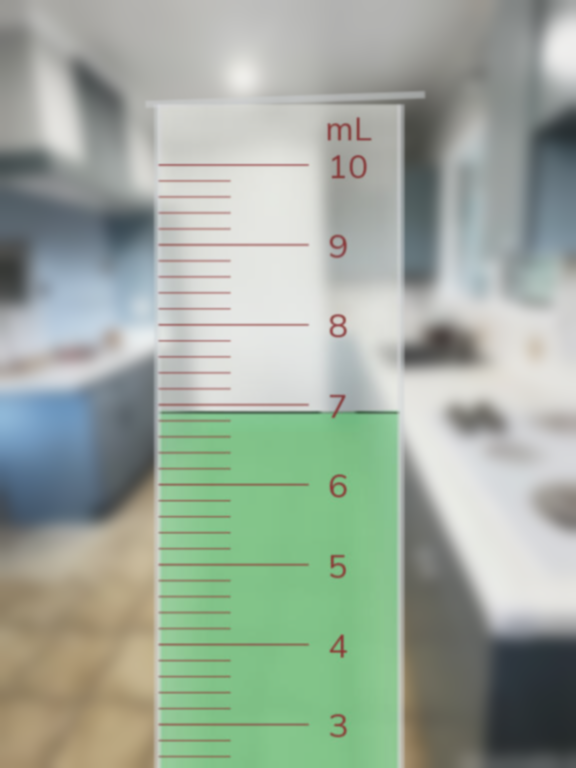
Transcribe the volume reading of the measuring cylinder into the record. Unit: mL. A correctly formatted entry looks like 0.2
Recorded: 6.9
